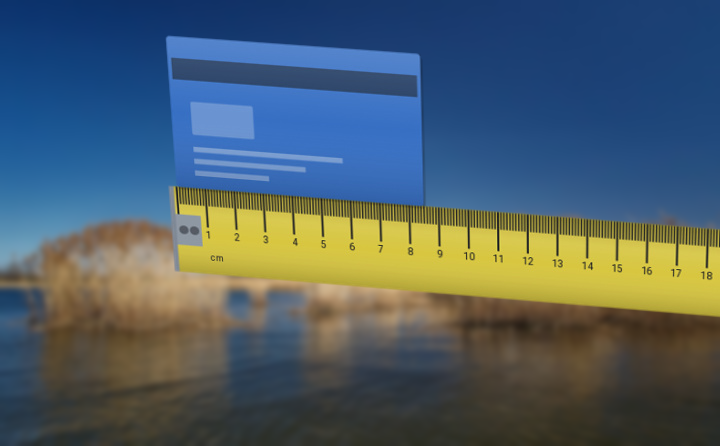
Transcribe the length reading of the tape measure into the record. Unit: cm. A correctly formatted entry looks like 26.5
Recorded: 8.5
